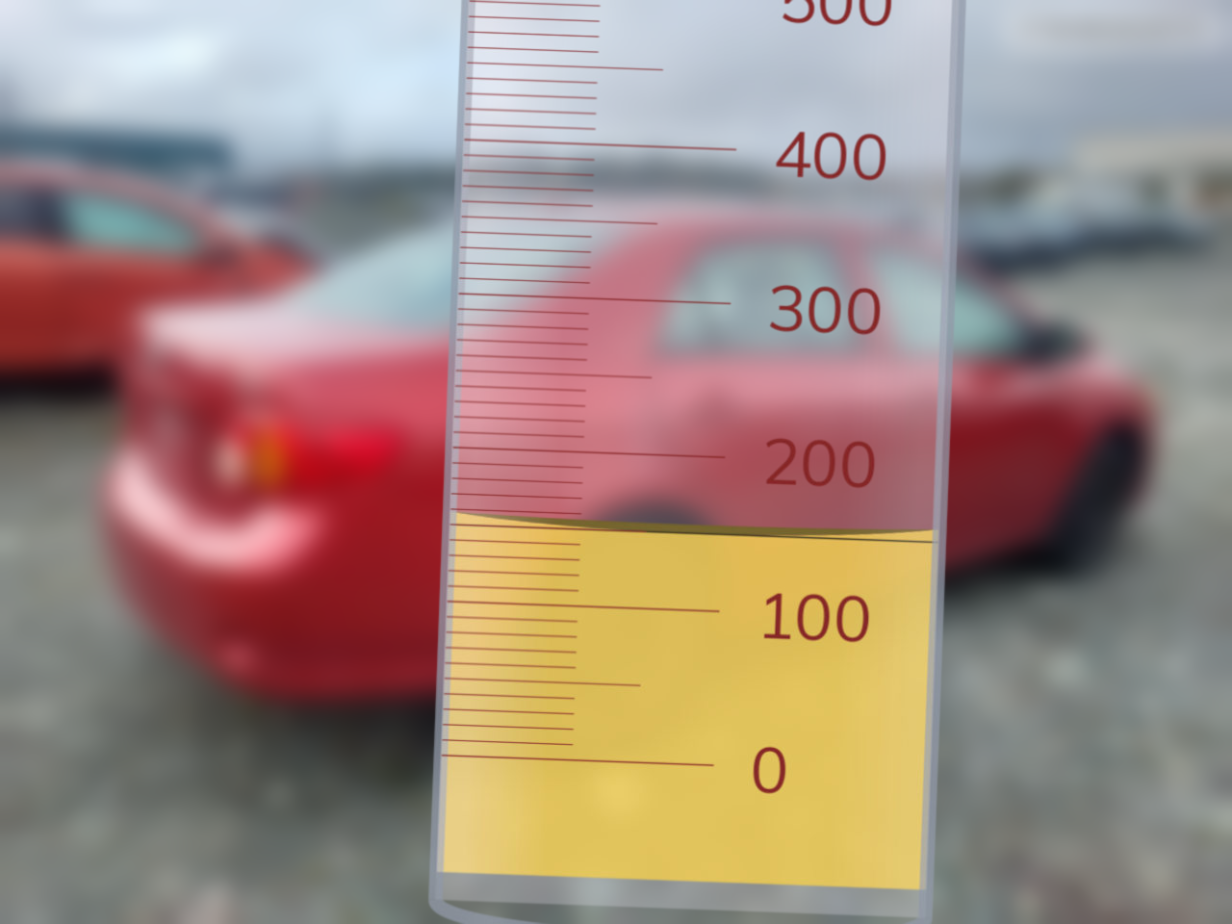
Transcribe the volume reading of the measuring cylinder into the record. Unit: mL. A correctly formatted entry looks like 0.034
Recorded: 150
